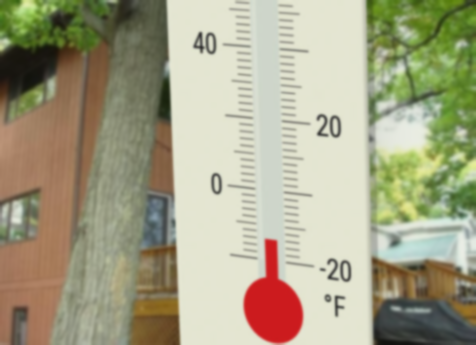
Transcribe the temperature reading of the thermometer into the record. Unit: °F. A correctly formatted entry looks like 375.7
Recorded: -14
